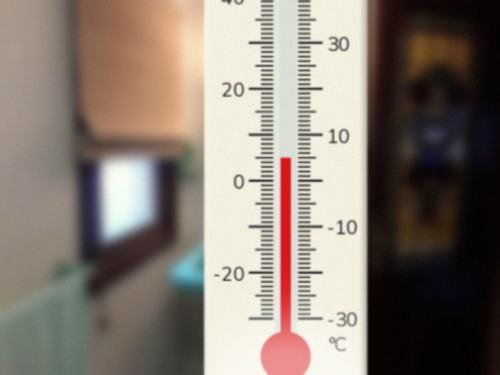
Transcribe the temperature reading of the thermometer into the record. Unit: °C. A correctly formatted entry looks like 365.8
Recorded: 5
